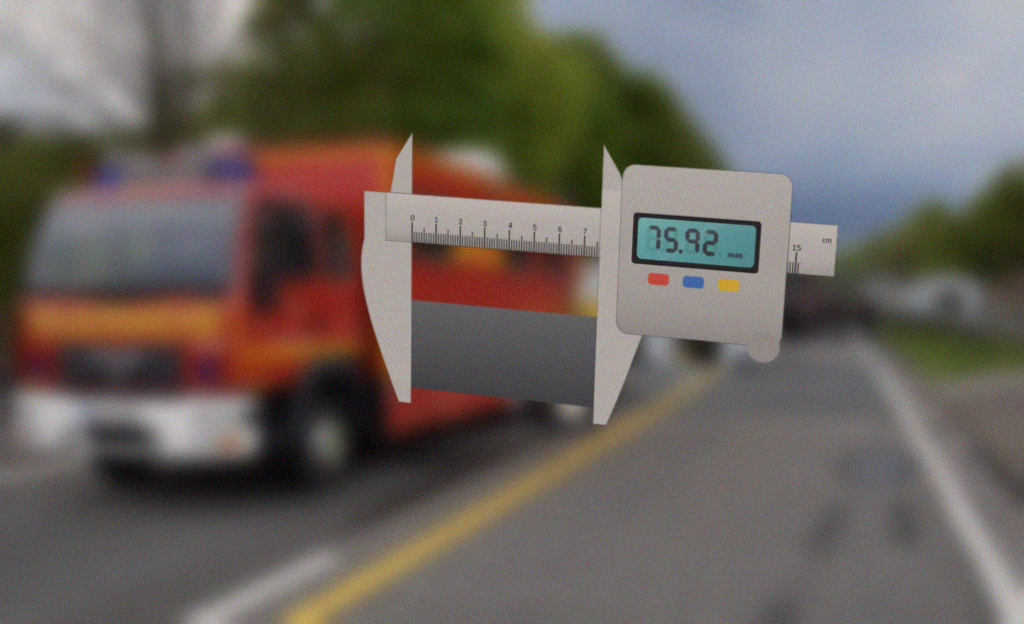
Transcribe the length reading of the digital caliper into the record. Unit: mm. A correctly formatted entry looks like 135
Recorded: 75.92
